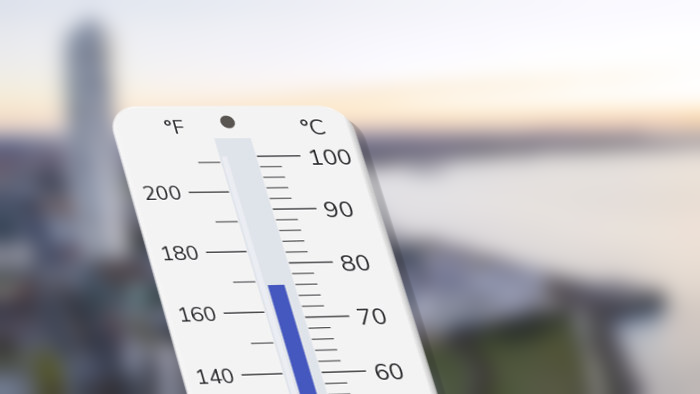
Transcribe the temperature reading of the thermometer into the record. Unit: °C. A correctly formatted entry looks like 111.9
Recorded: 76
